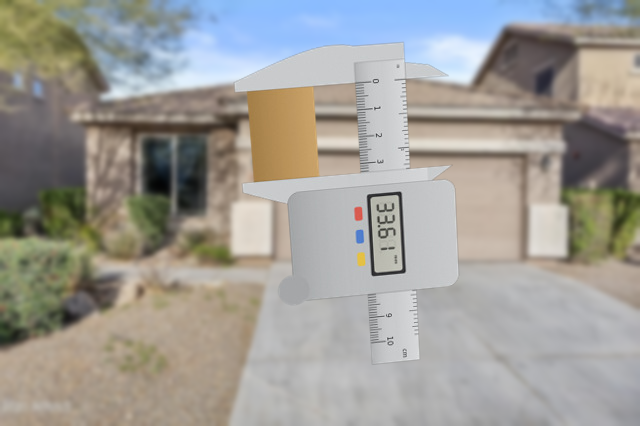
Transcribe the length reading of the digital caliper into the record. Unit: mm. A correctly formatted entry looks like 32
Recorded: 33.61
